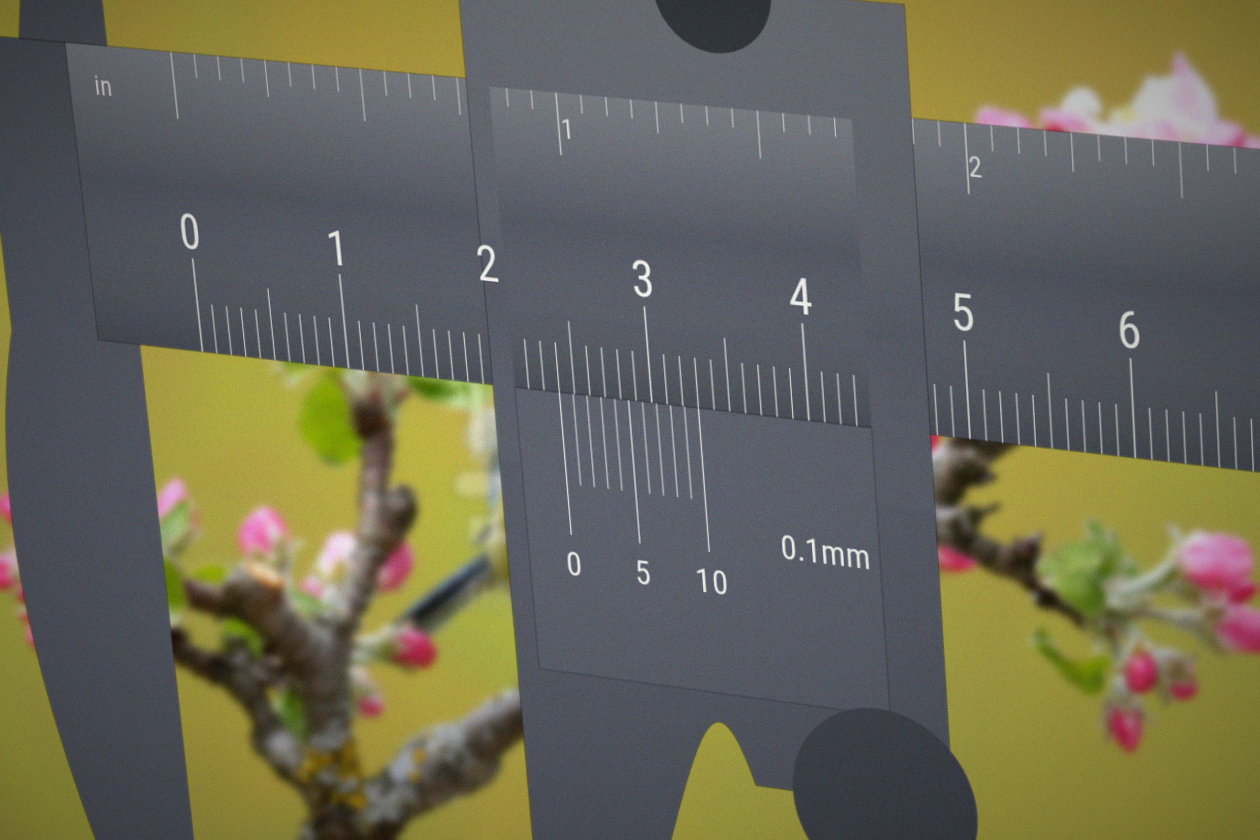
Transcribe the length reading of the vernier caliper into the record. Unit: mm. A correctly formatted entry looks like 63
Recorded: 24.0
